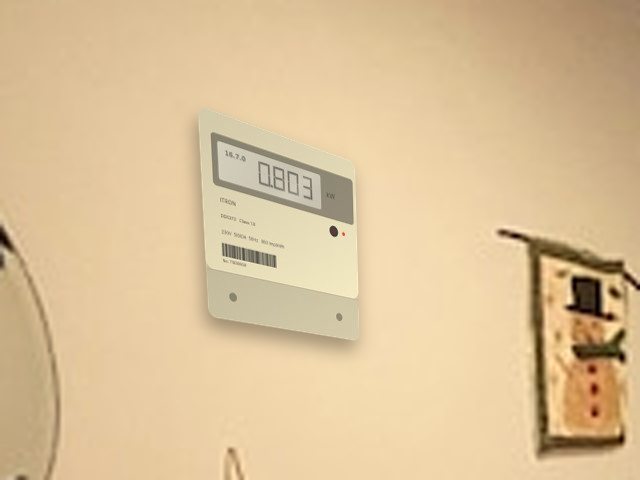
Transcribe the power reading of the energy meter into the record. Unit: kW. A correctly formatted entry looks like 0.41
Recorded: 0.803
